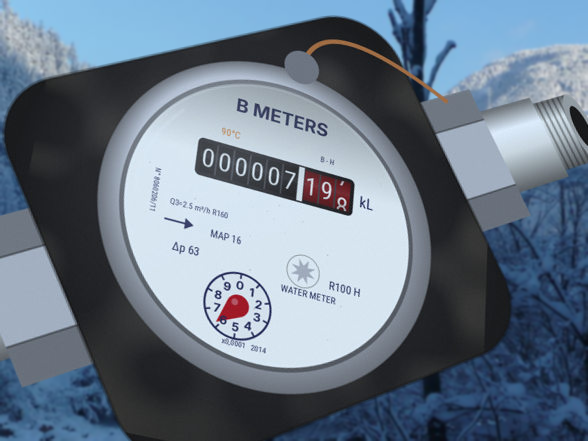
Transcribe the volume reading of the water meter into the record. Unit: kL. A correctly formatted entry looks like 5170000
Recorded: 7.1976
